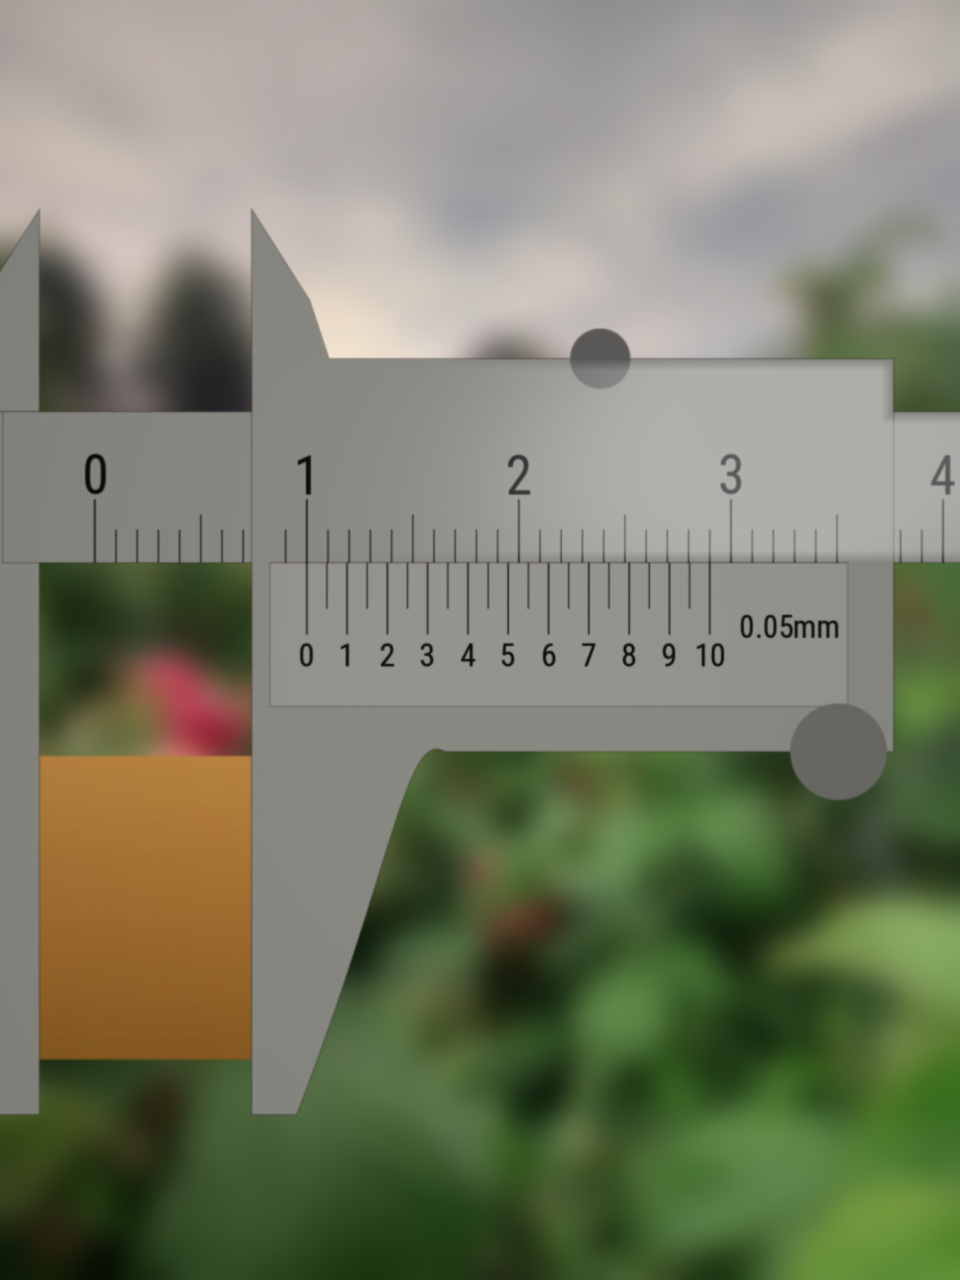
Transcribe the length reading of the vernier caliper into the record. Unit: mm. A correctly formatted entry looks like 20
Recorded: 10.0
